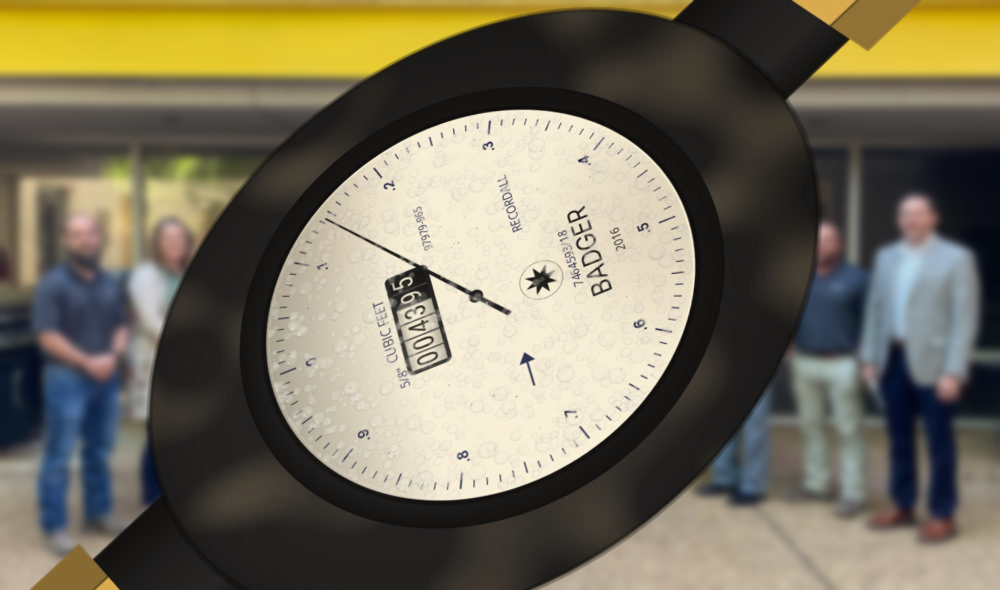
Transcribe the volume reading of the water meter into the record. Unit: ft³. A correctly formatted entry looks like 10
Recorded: 4395.14
